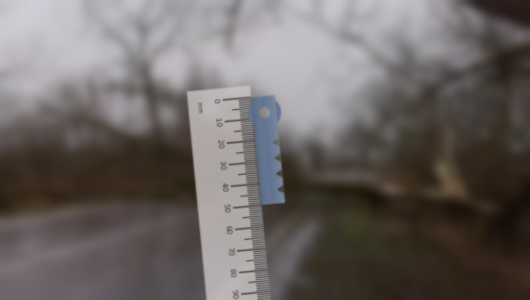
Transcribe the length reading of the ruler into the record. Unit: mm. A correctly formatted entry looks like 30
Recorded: 50
